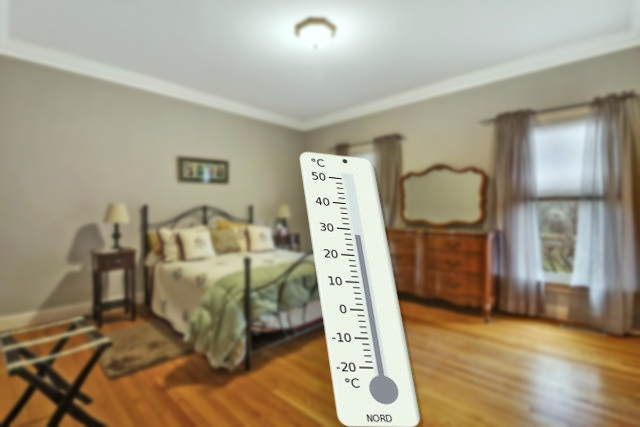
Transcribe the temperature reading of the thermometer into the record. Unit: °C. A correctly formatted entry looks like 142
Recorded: 28
